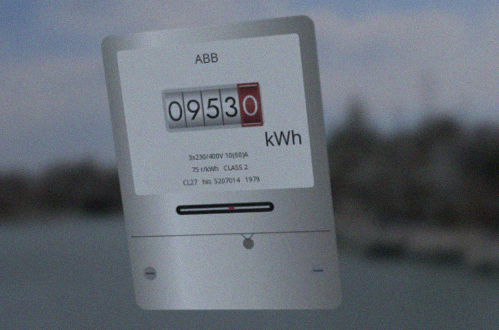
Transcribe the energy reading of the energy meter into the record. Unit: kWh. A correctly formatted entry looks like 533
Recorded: 953.0
